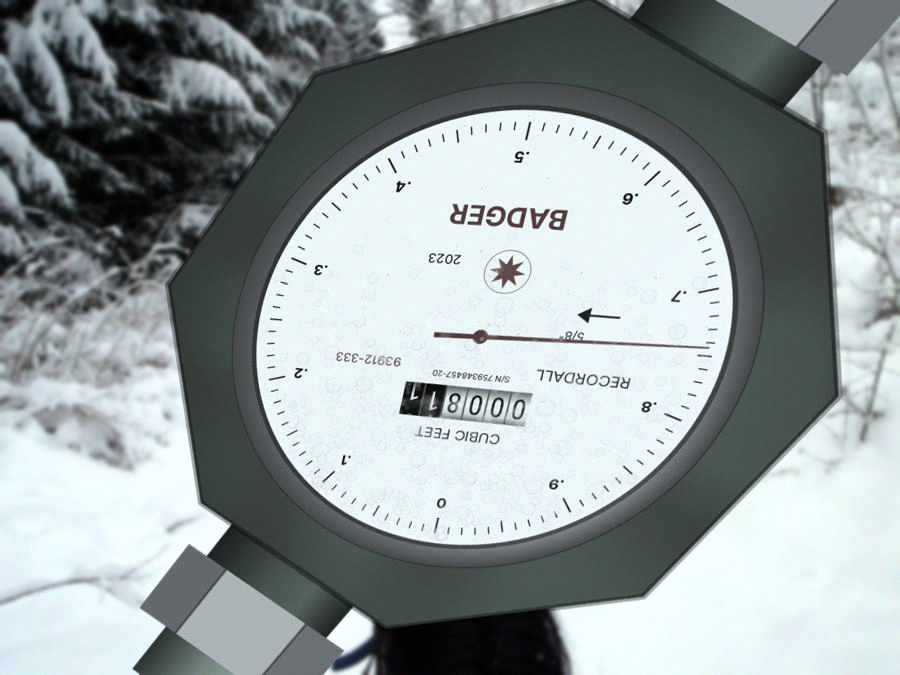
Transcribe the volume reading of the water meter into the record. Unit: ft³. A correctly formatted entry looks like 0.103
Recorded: 810.74
